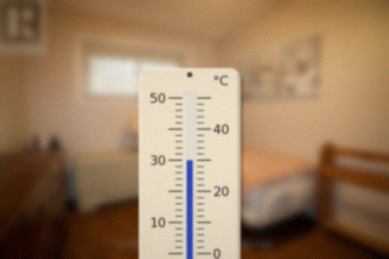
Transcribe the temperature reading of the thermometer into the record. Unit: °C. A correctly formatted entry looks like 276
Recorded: 30
